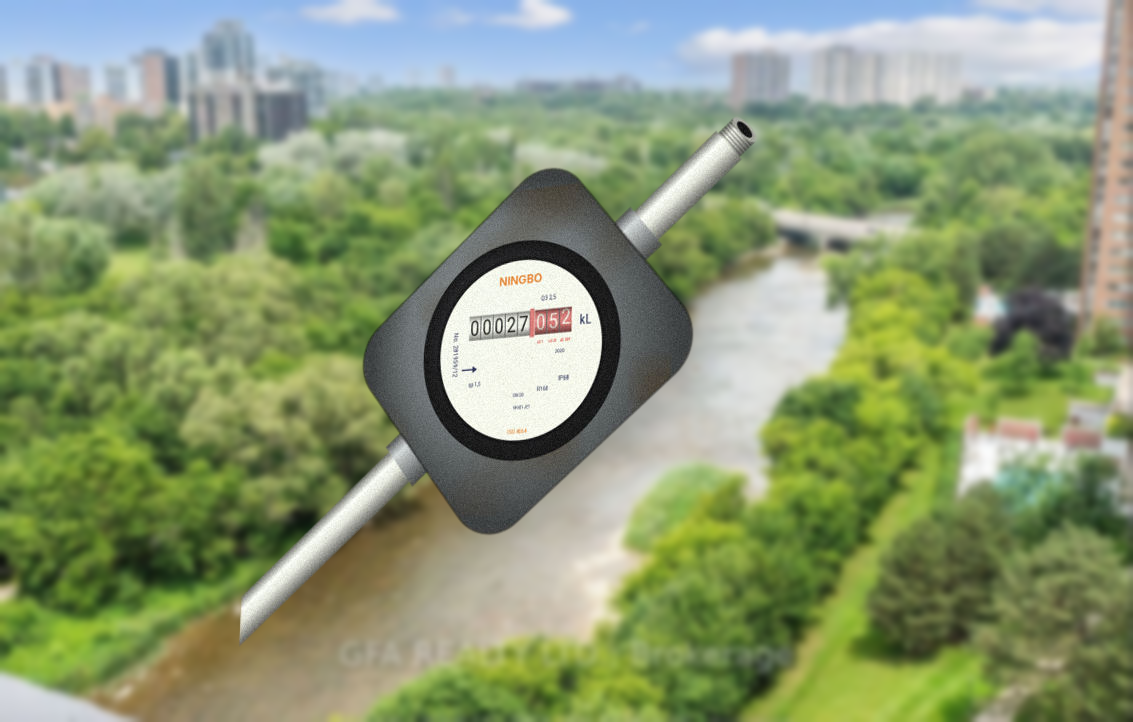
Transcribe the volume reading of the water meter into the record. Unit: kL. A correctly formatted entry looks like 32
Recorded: 27.052
